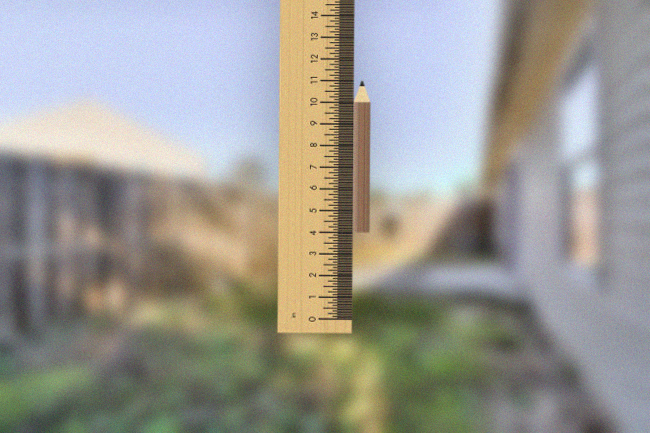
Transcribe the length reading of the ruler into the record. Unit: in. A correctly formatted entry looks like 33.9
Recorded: 7
